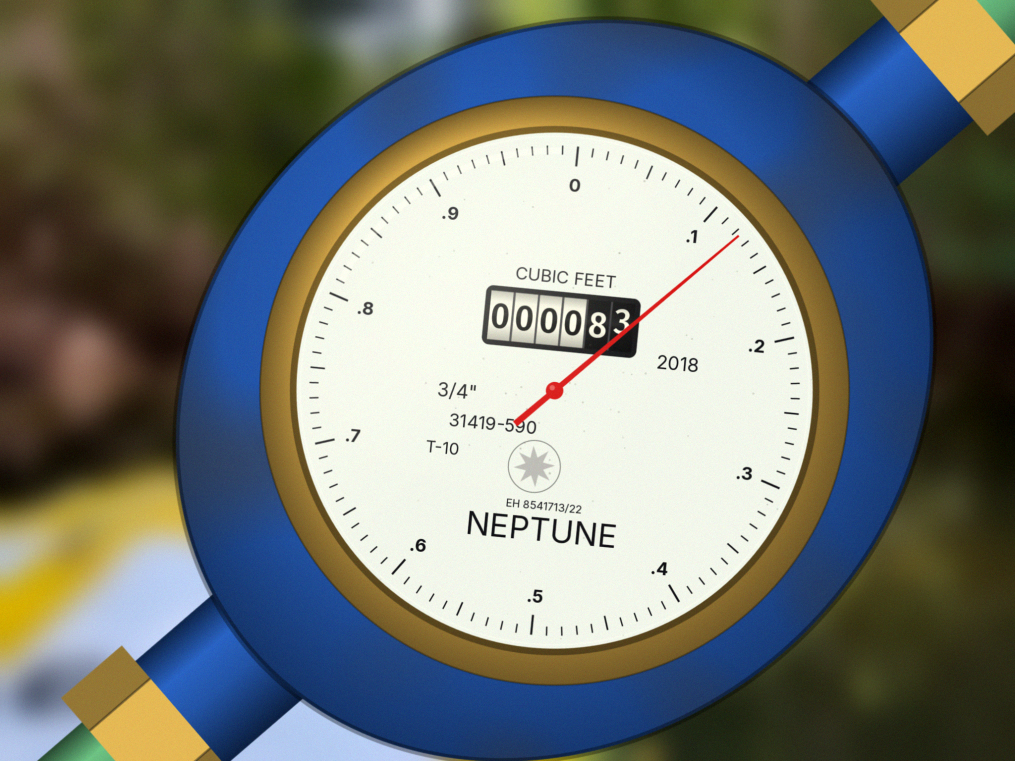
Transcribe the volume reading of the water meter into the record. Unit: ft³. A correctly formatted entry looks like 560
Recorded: 83.12
